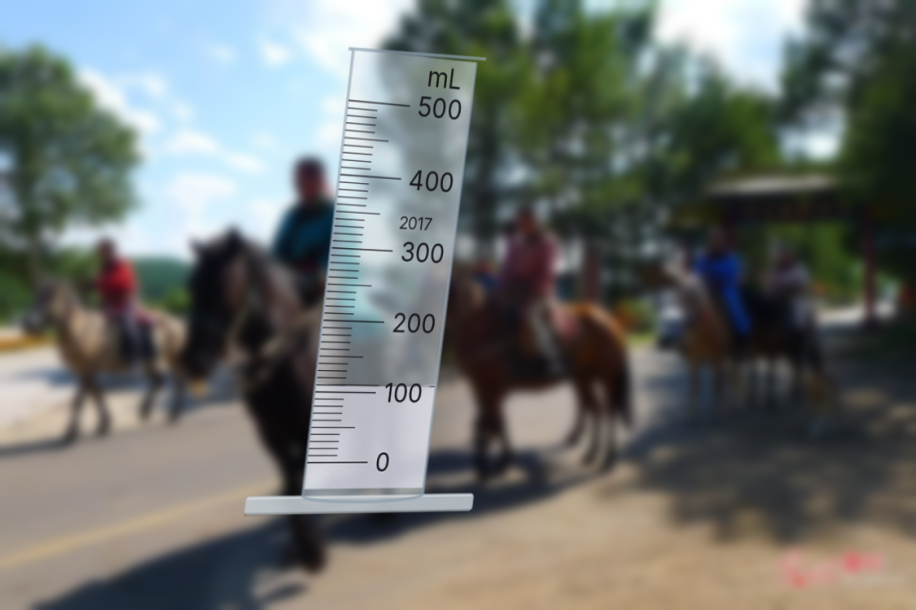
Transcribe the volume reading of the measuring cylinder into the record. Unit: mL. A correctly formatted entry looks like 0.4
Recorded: 110
